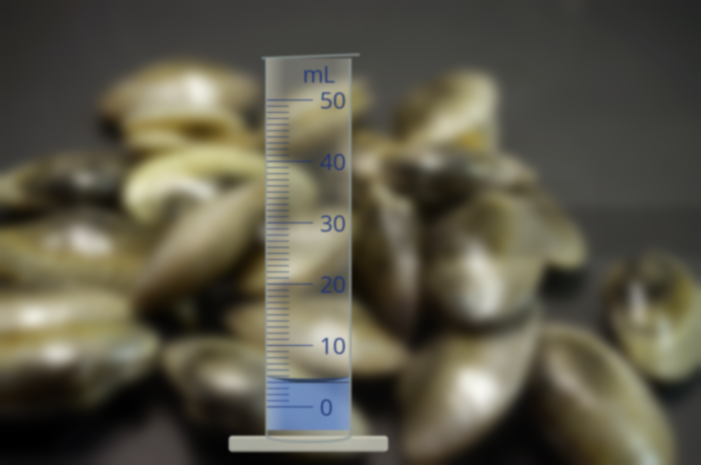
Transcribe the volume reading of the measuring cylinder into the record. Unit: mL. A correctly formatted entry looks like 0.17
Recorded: 4
